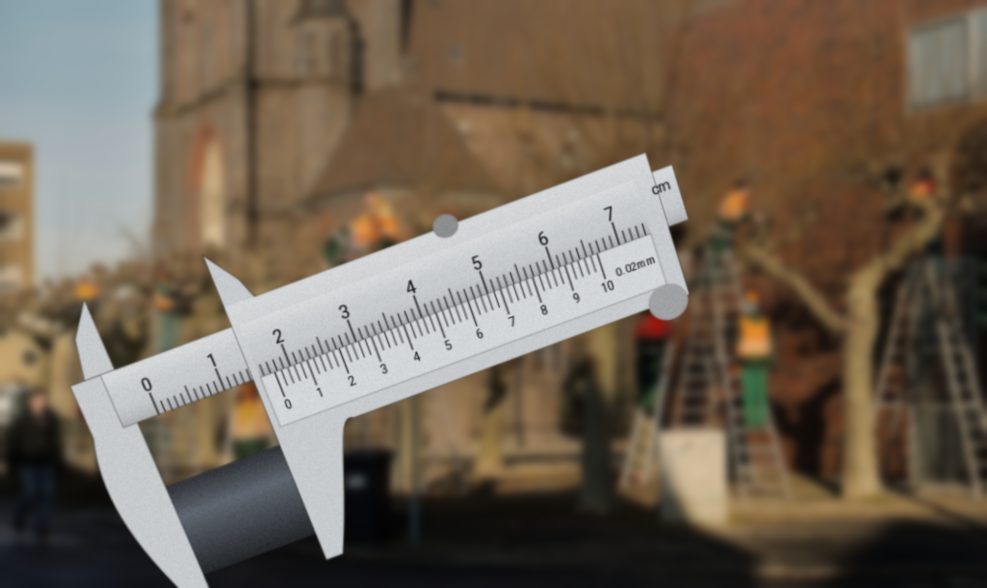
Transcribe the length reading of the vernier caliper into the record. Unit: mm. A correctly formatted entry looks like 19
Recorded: 17.6
